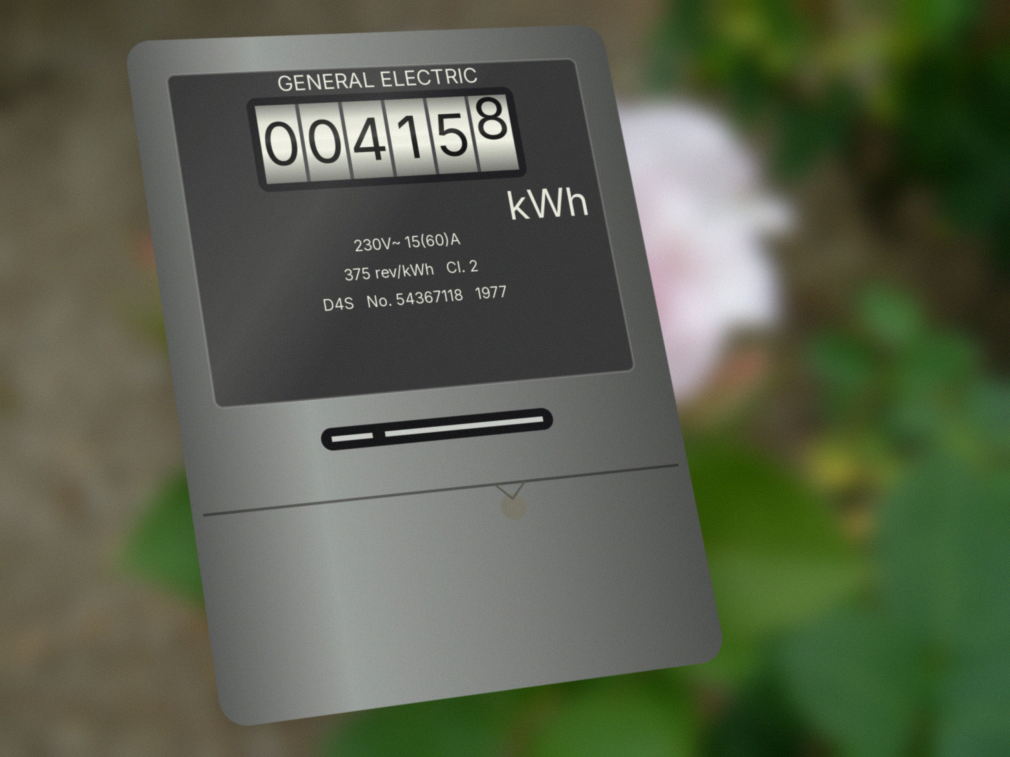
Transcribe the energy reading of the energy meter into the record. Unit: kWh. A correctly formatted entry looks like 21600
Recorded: 4158
